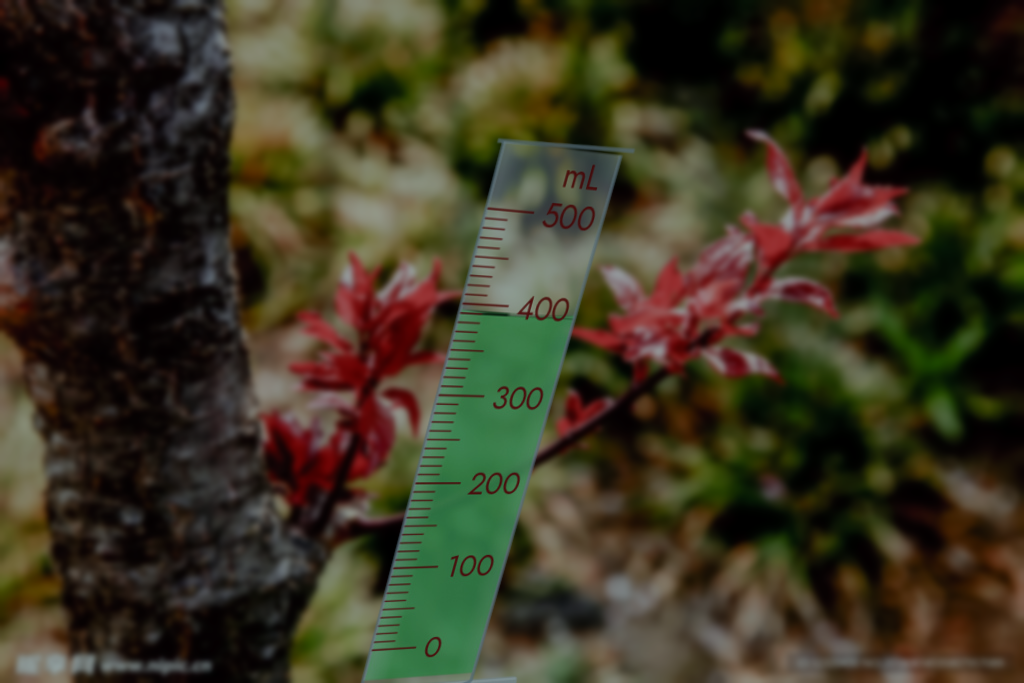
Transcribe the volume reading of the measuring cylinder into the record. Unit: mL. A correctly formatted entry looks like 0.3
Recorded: 390
